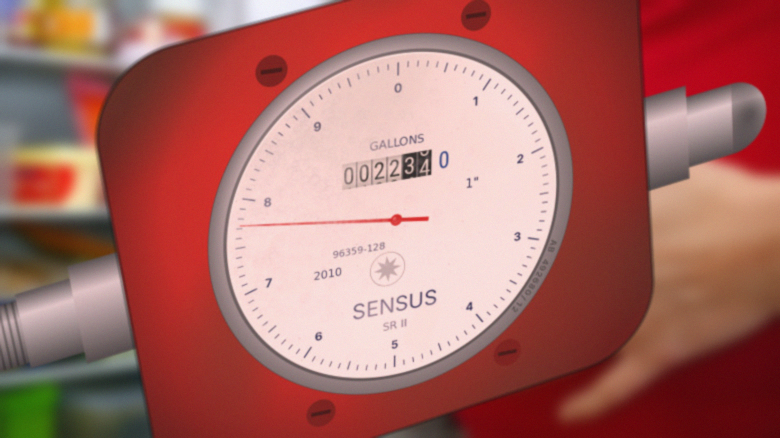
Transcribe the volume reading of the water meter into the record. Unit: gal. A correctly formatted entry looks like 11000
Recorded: 22337.7
